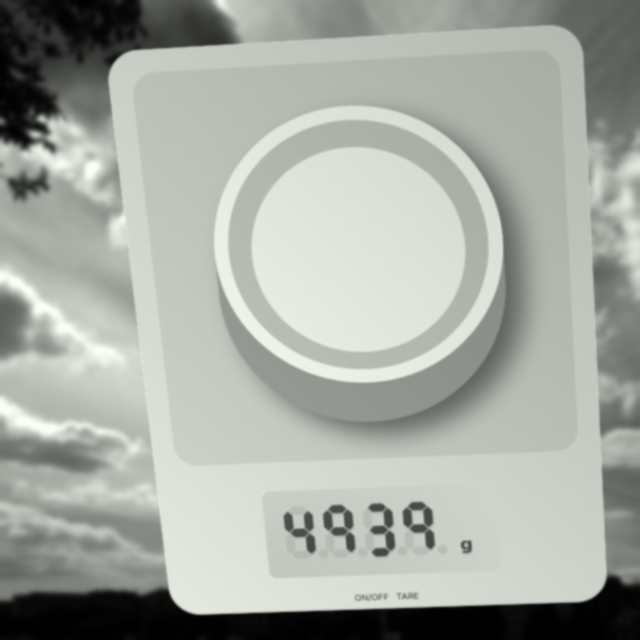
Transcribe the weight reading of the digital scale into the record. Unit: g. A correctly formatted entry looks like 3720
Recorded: 4939
